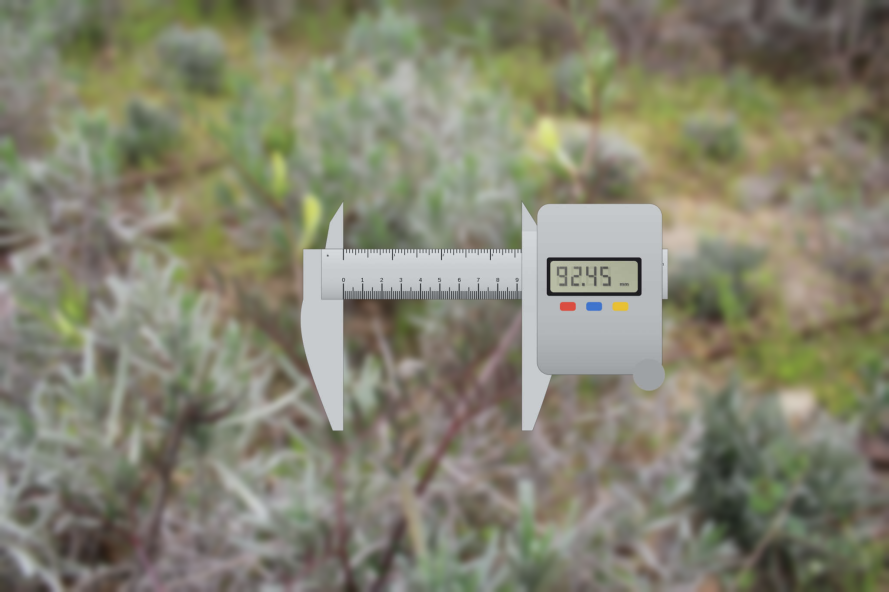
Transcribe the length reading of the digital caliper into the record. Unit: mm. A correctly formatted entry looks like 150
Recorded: 92.45
